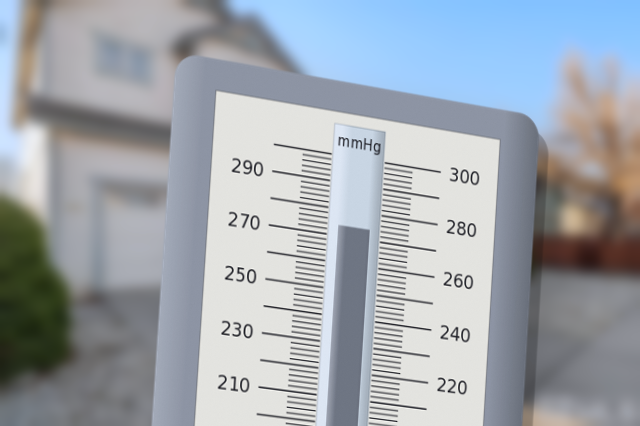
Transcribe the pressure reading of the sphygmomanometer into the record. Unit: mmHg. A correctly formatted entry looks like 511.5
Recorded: 274
